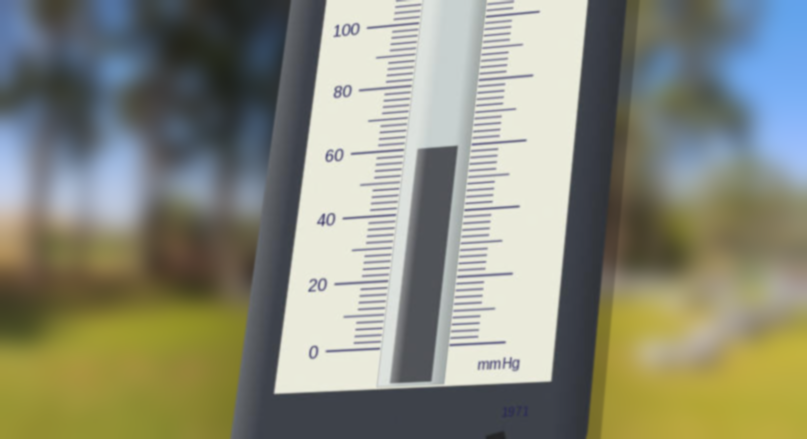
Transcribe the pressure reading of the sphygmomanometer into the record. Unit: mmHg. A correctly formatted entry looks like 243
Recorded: 60
